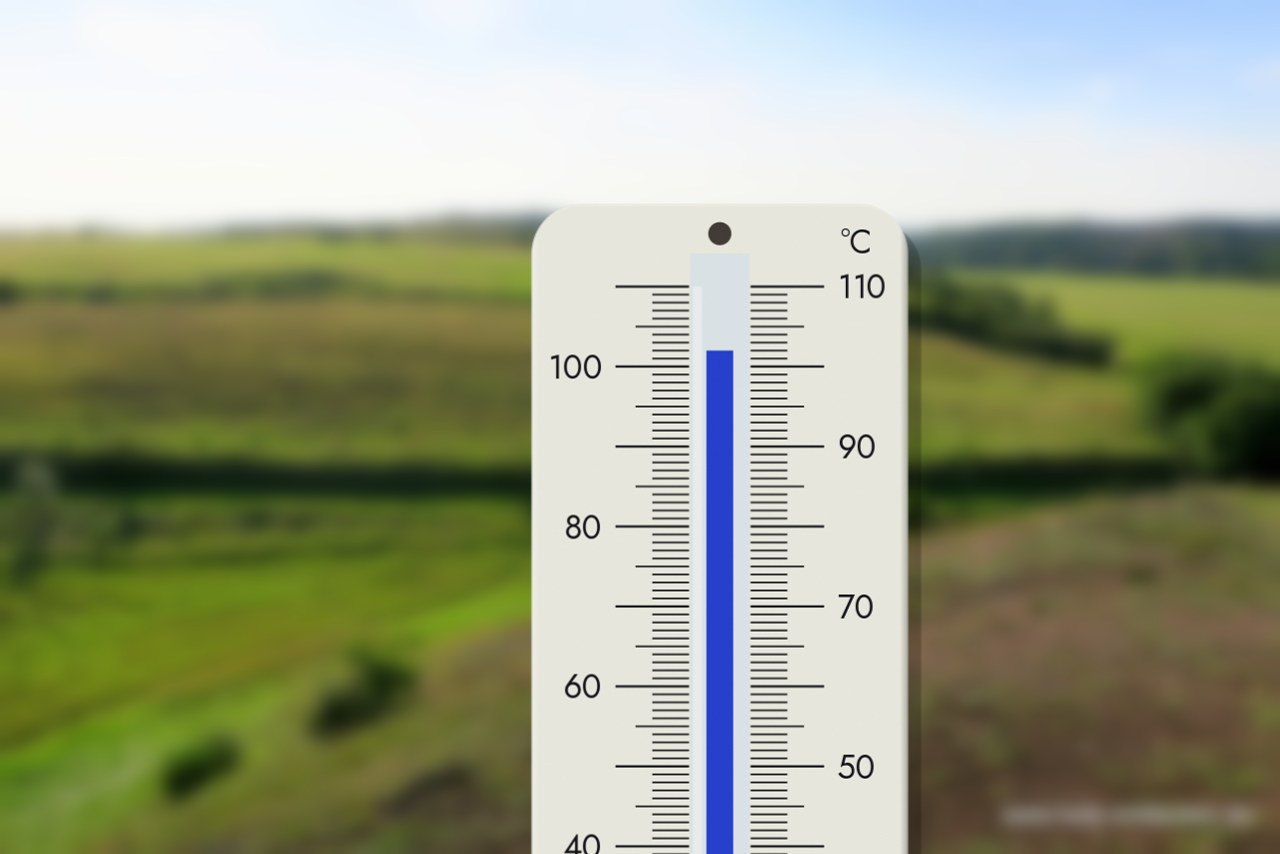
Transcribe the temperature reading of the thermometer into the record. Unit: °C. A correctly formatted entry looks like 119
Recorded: 102
